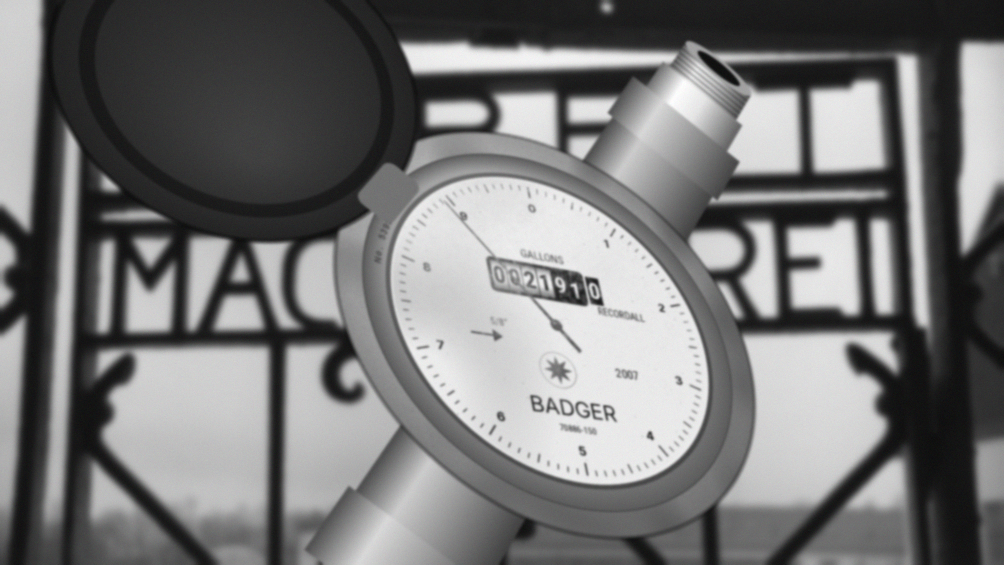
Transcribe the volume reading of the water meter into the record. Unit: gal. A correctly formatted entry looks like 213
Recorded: 21908.9
